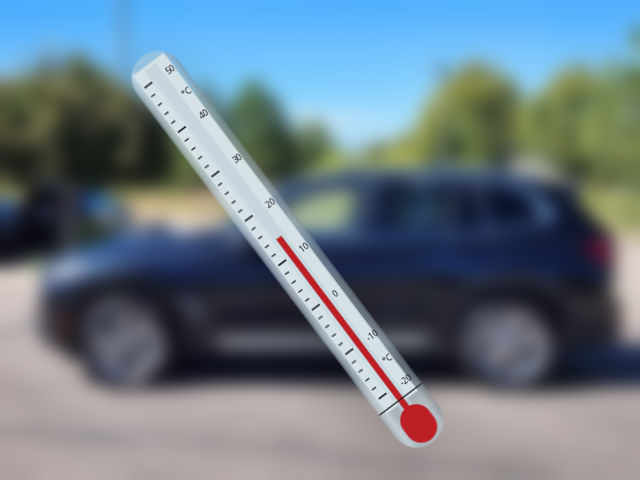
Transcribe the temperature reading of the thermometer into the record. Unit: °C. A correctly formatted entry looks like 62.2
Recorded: 14
